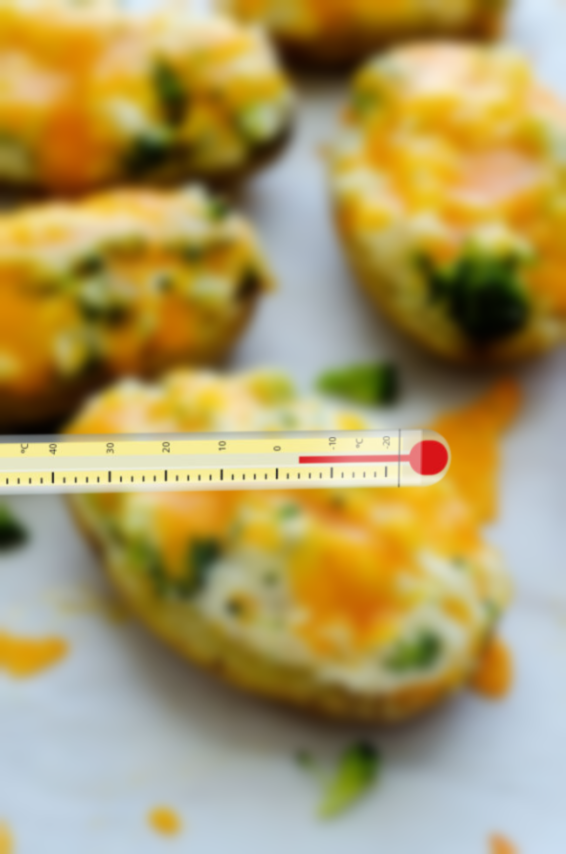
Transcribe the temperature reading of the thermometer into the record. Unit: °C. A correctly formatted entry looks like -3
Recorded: -4
